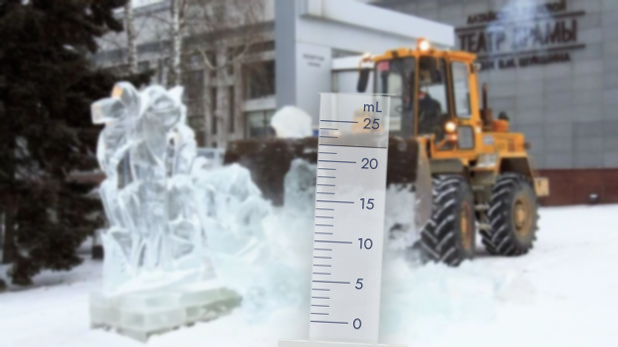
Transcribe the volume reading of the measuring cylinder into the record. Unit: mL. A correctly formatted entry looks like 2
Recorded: 22
